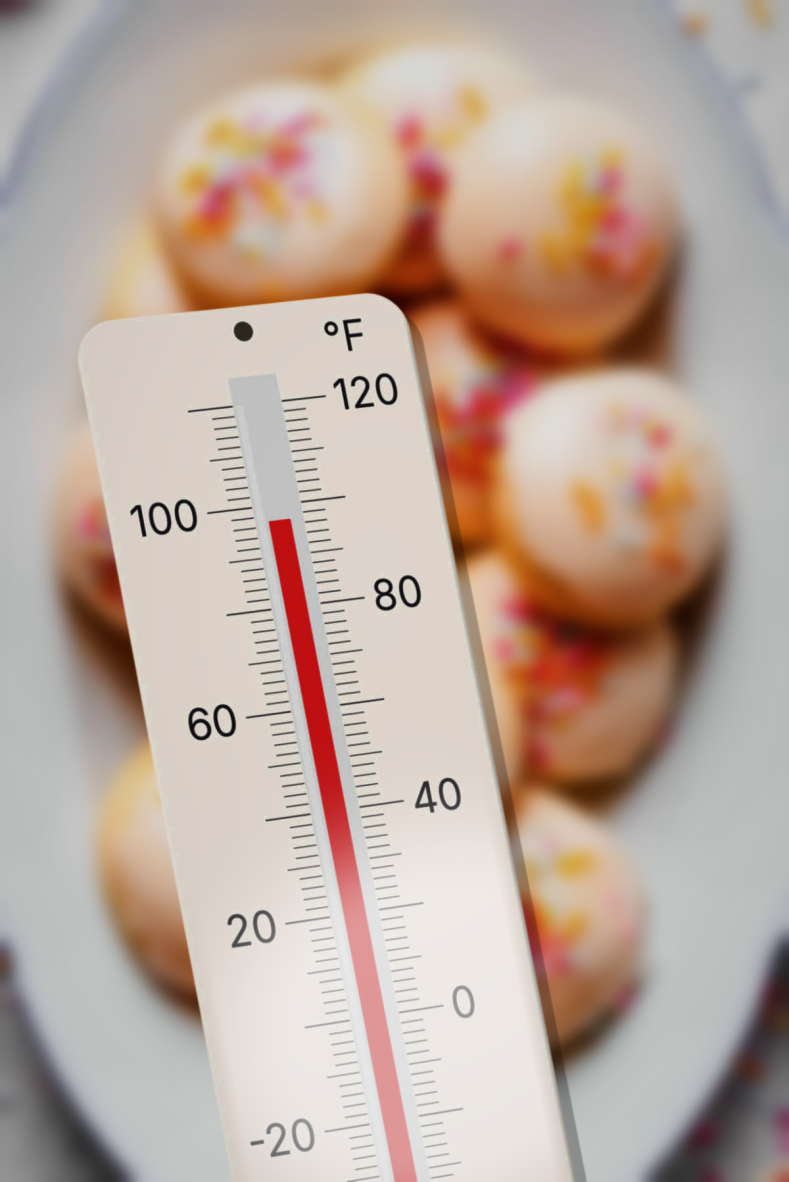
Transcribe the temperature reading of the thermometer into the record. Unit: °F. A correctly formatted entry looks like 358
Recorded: 97
